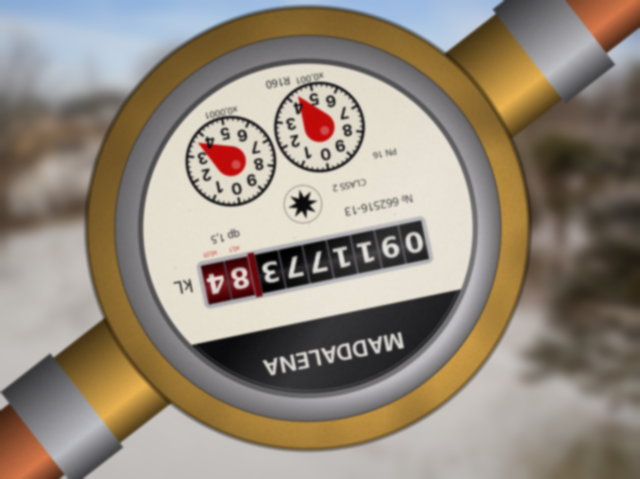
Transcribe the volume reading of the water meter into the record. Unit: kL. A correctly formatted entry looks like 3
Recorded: 911773.8443
